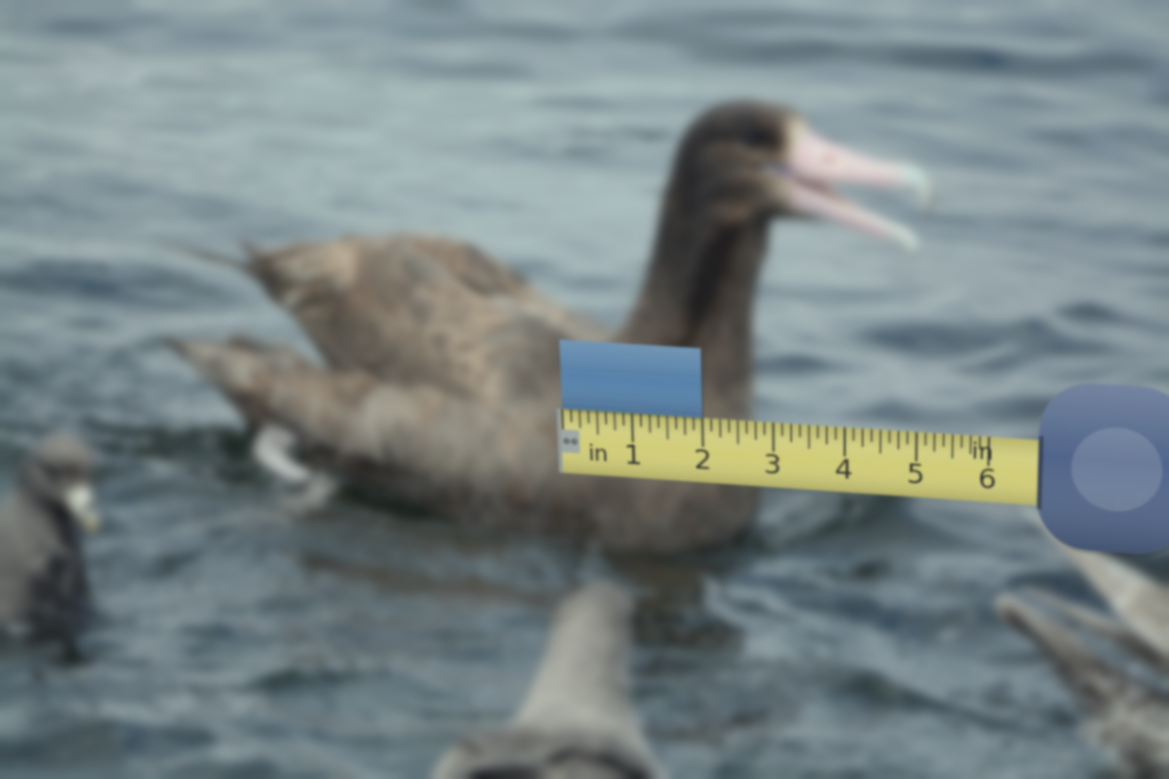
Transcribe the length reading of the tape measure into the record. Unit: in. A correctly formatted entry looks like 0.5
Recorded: 2
